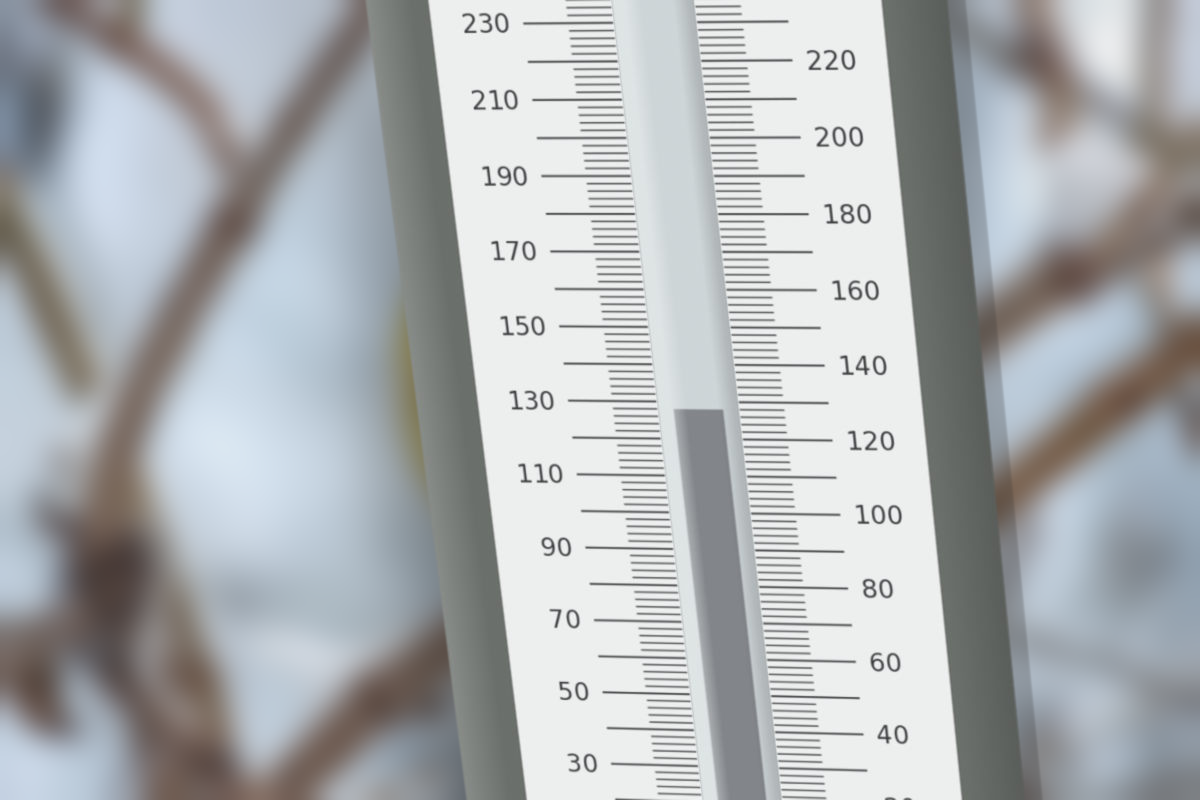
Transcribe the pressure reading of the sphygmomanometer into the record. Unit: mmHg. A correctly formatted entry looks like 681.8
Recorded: 128
